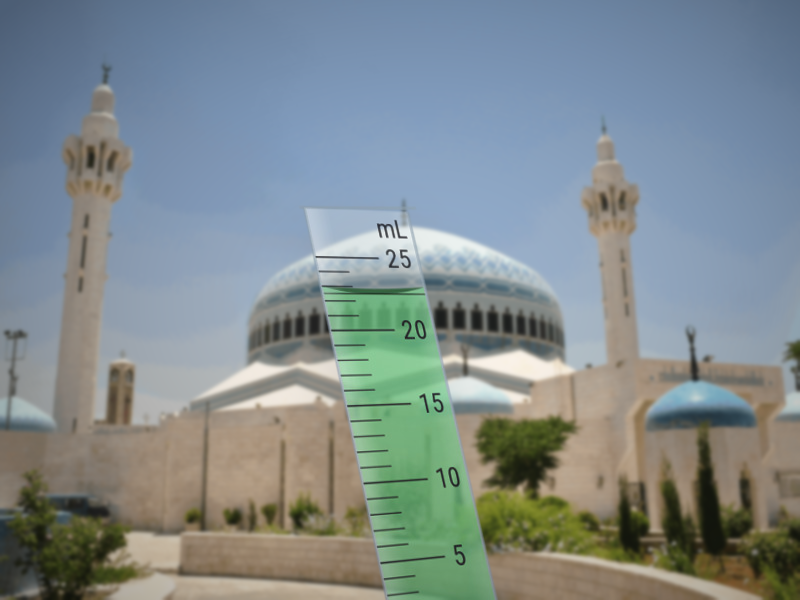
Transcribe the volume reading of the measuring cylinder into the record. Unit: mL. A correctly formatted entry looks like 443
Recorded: 22.5
